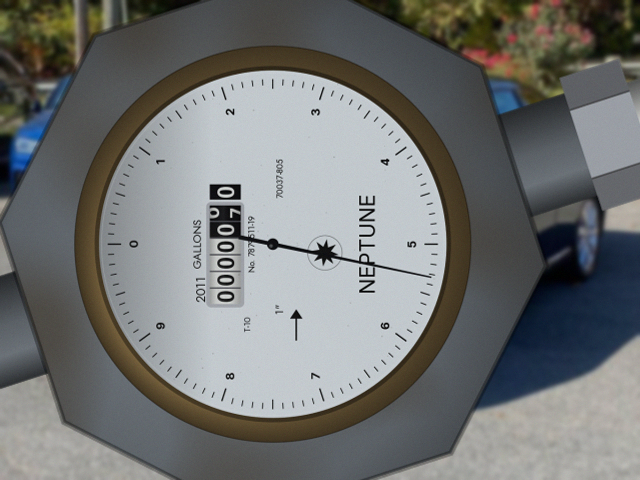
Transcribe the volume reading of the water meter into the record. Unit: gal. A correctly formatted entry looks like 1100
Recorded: 65.3
